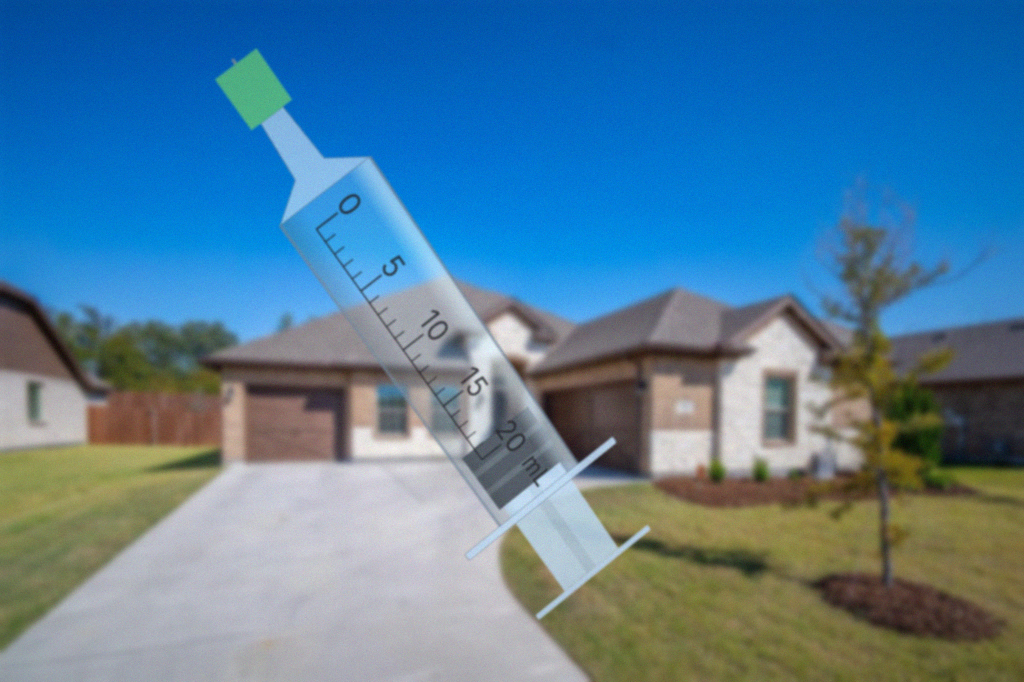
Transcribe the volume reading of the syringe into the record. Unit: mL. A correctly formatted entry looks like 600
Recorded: 19
